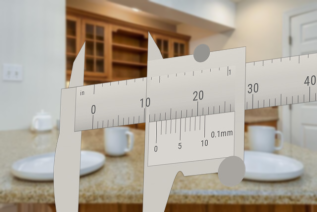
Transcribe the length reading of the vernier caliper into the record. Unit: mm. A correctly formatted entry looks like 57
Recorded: 12.4
